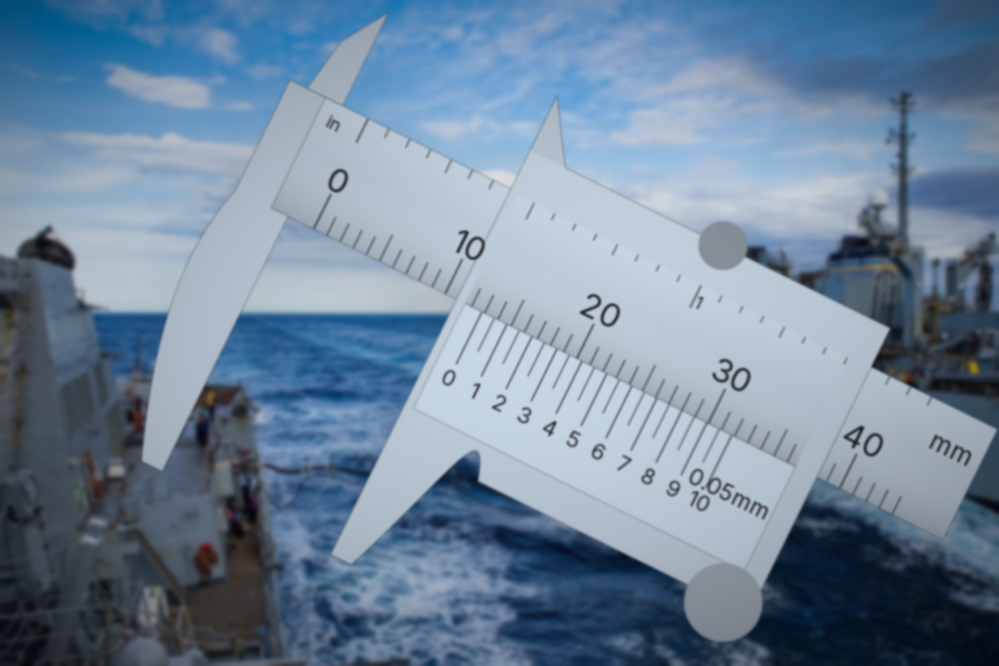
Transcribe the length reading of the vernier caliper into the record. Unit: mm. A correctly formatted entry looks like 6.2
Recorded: 12.8
